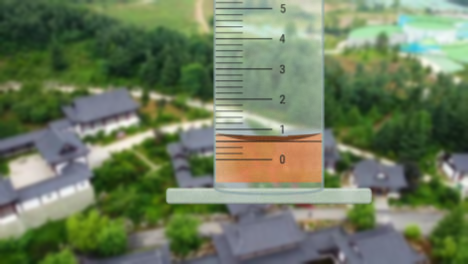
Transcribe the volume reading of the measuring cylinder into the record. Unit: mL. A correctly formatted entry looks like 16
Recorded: 0.6
